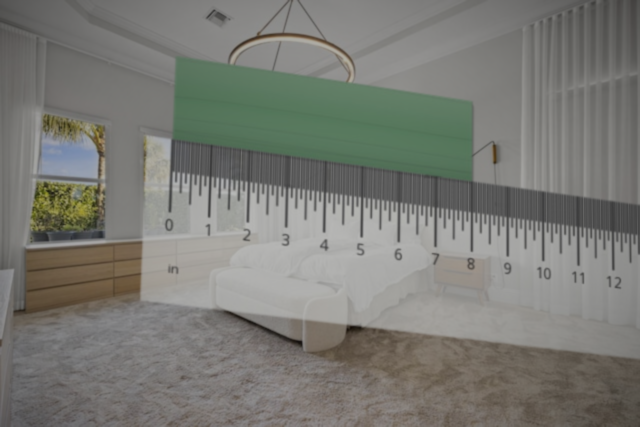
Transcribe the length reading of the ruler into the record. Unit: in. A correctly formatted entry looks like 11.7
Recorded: 8
